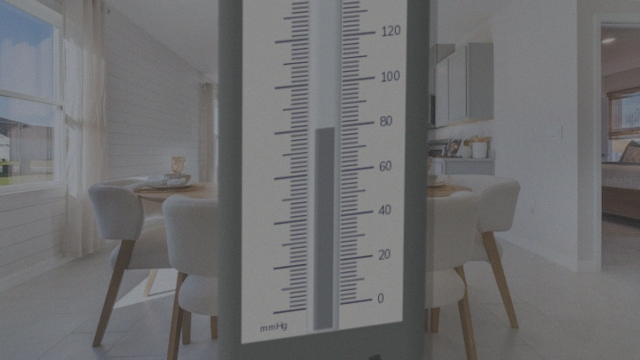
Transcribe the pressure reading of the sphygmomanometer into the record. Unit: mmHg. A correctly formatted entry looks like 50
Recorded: 80
